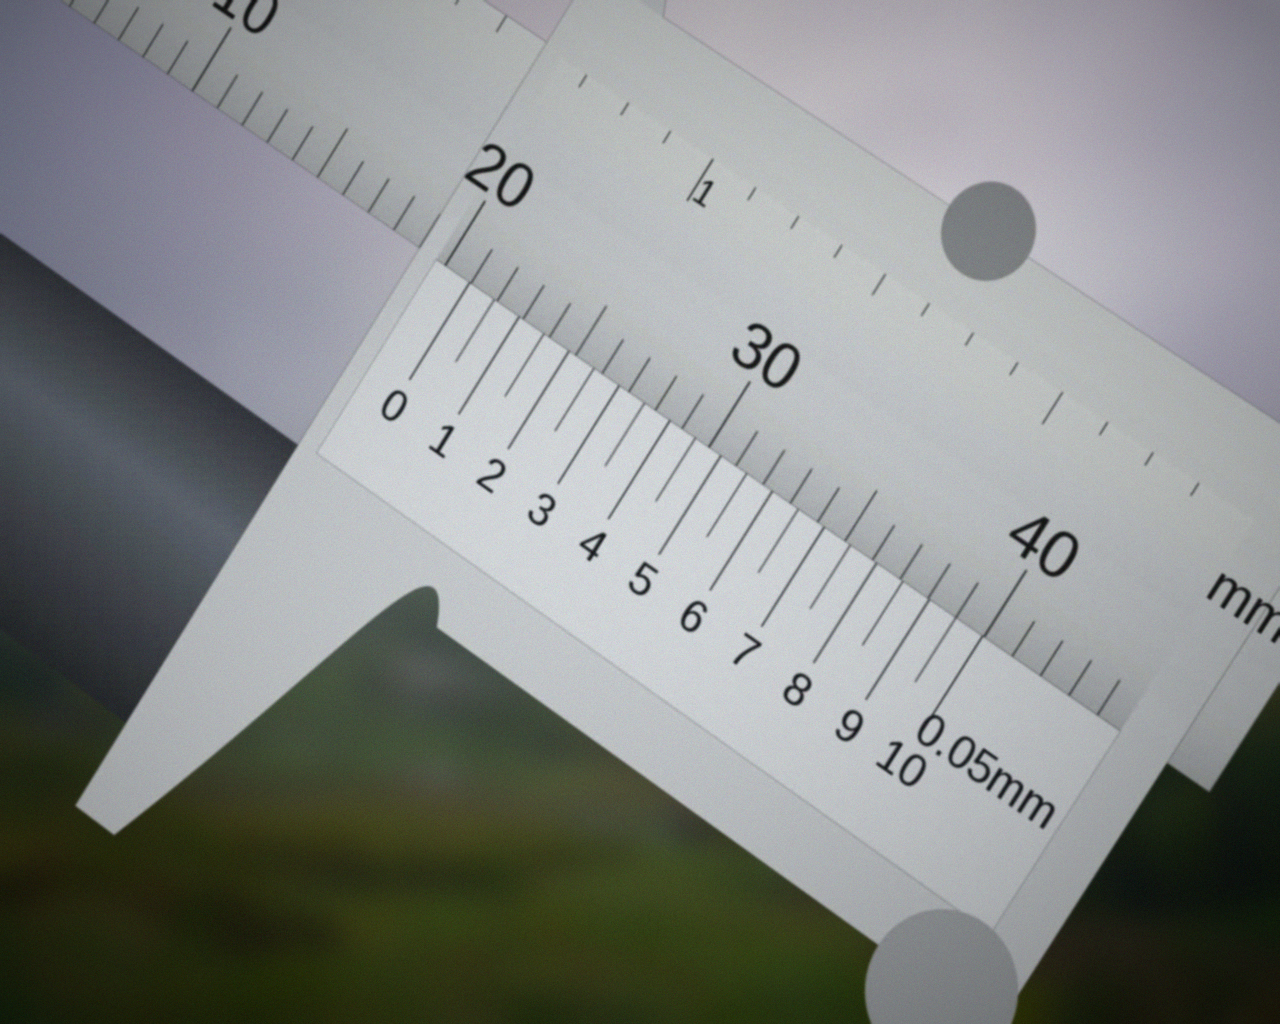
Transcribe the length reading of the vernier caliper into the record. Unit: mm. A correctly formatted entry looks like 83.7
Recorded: 20.95
